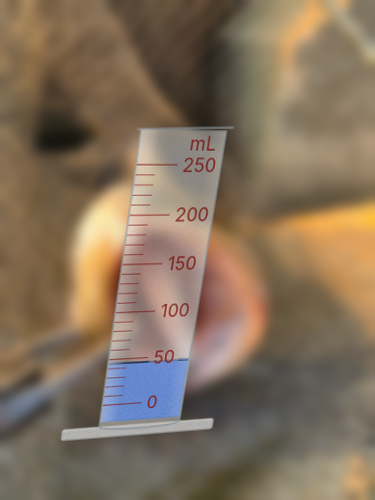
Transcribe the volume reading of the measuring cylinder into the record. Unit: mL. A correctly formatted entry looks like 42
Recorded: 45
